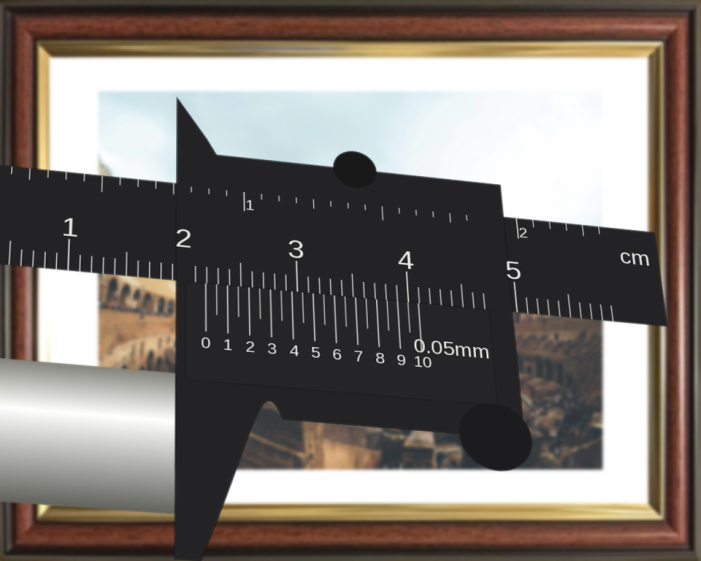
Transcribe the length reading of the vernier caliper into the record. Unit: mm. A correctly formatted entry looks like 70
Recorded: 21.9
